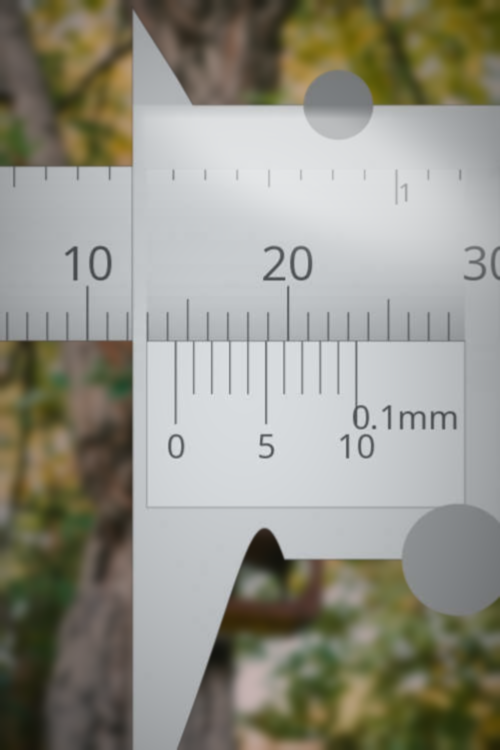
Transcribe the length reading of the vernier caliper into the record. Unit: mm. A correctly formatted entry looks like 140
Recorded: 14.4
